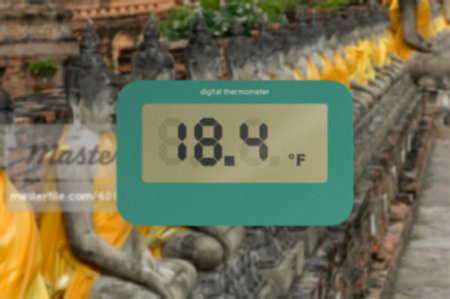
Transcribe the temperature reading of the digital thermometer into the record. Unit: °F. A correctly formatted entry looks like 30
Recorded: 18.4
